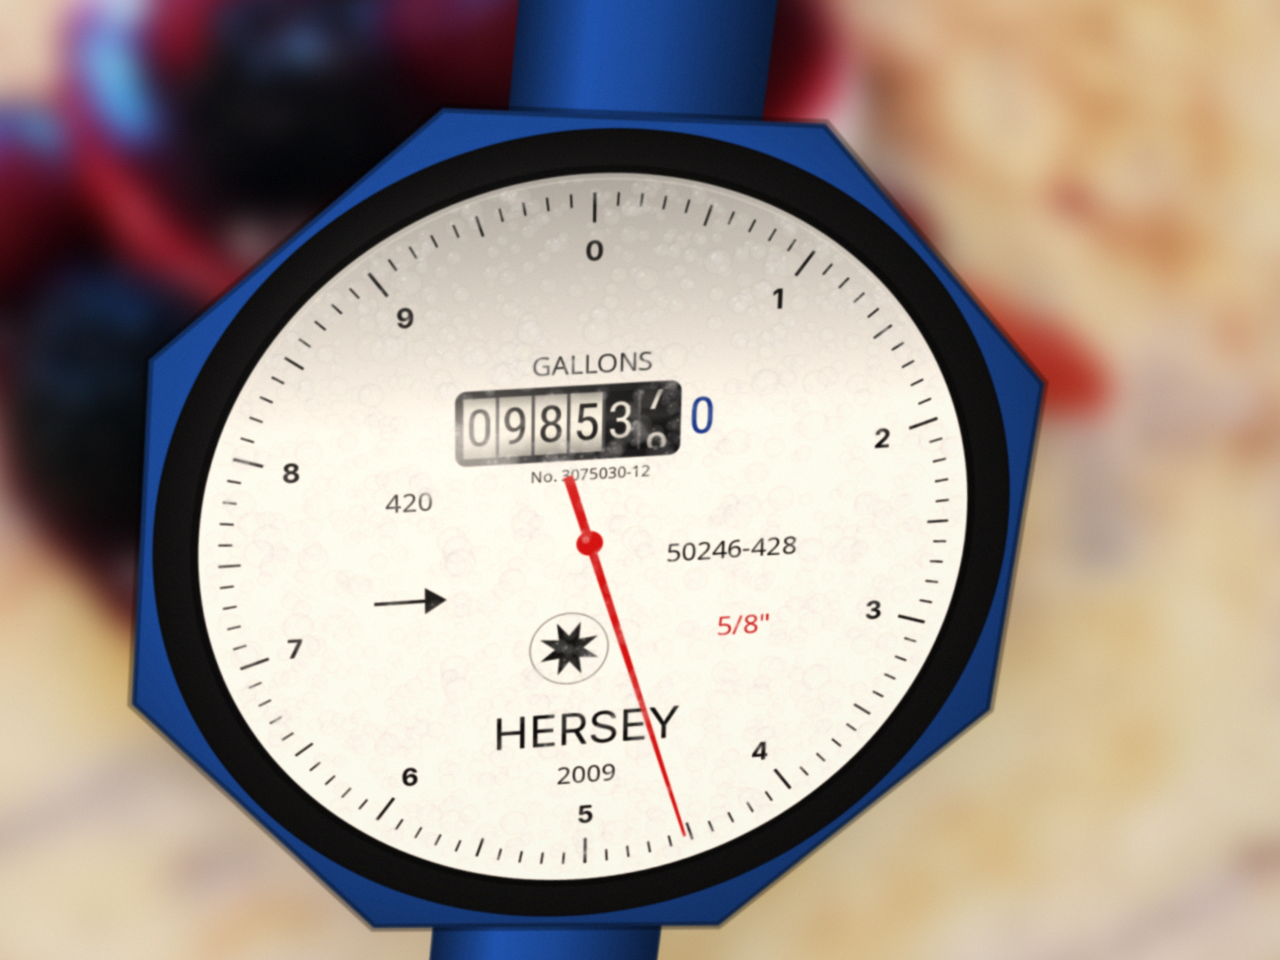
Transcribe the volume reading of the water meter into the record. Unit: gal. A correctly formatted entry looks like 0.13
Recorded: 985374.5
